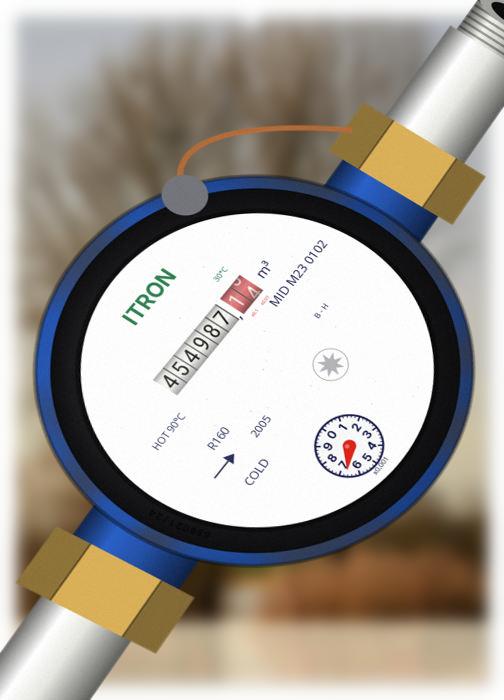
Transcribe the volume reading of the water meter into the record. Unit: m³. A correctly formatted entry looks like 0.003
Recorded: 454987.136
